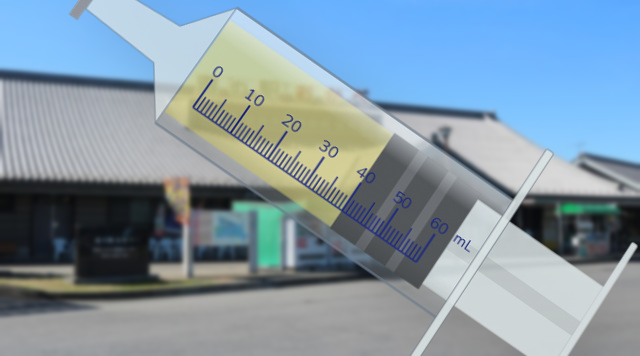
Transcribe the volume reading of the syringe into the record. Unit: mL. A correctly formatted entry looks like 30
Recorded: 40
